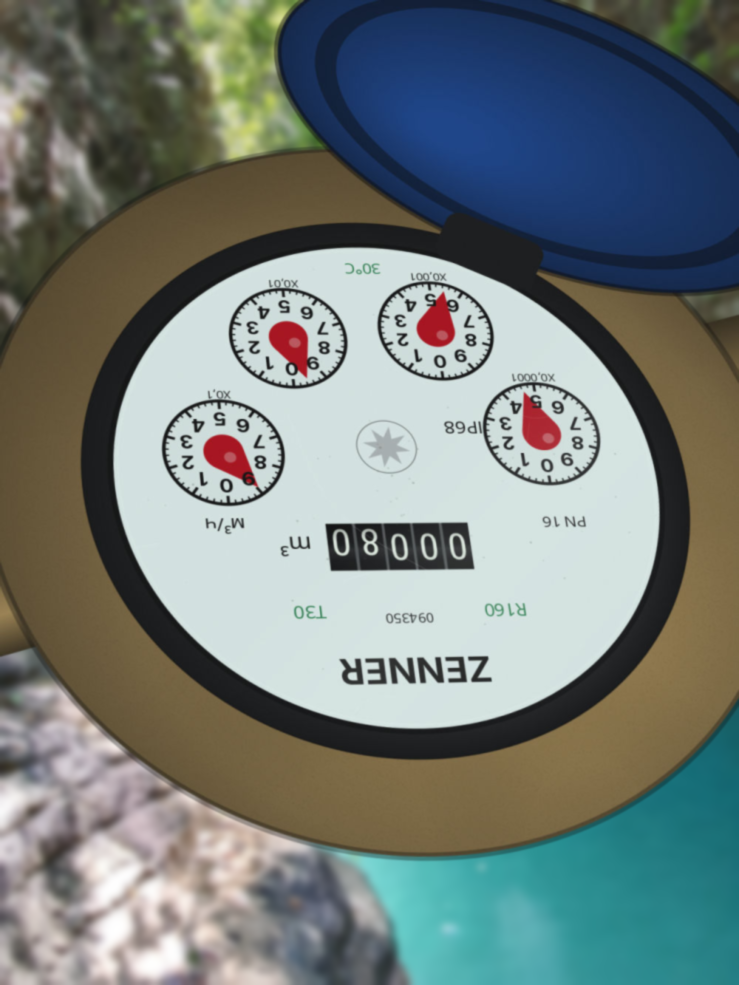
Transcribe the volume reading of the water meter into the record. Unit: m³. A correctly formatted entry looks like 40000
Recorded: 79.8954
